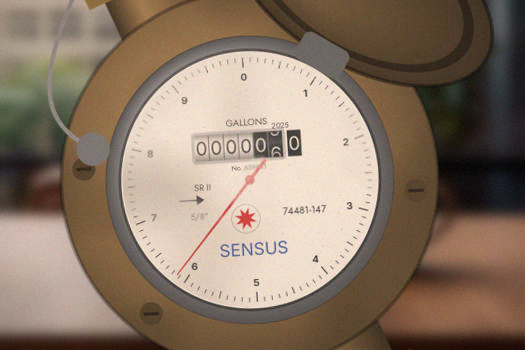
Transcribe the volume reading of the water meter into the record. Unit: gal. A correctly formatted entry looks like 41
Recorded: 56.1
